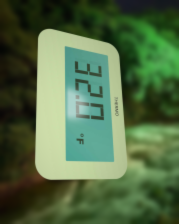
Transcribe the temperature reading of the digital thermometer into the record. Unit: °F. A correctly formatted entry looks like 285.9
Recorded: 32.0
